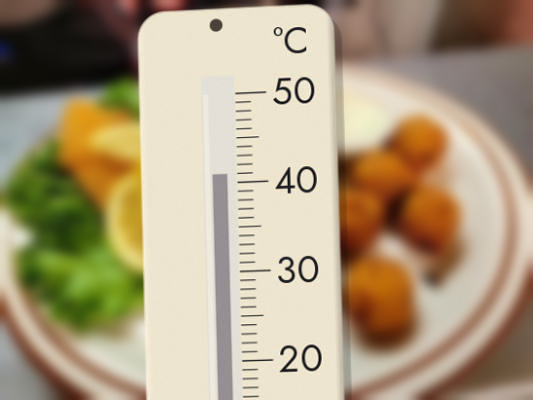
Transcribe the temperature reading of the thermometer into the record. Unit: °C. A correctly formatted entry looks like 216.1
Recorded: 41
